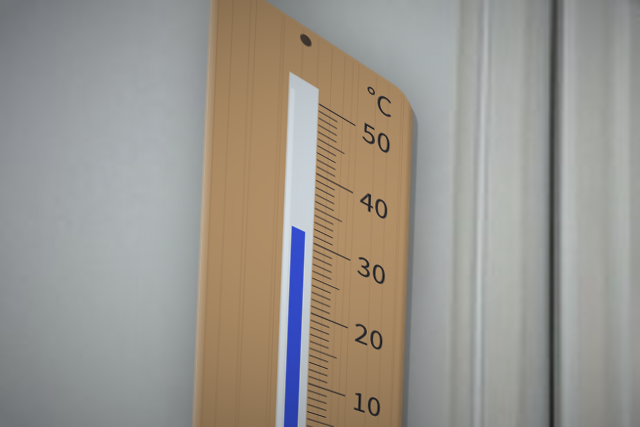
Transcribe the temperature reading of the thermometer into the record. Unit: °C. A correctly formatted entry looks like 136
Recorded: 31
